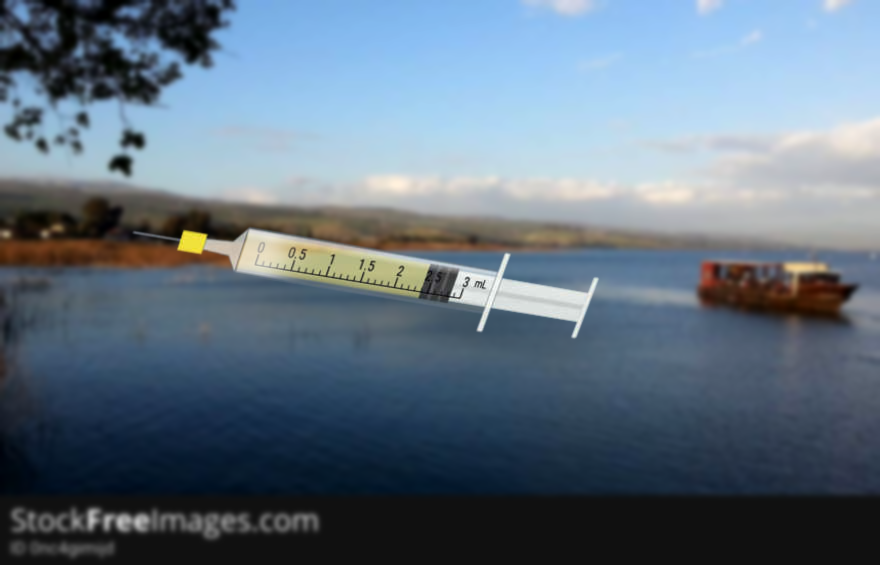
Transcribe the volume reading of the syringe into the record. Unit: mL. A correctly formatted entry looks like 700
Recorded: 2.4
